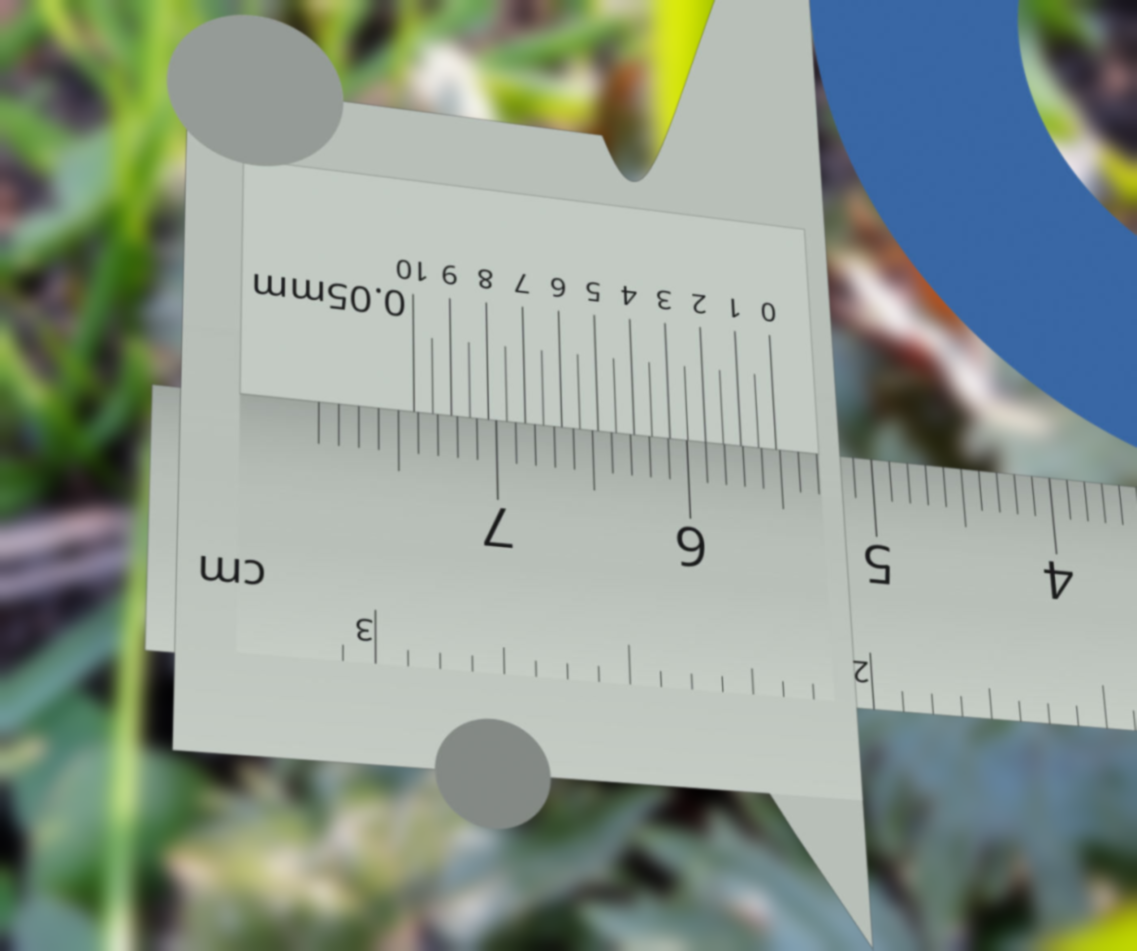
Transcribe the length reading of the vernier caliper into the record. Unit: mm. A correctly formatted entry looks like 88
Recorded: 55.2
